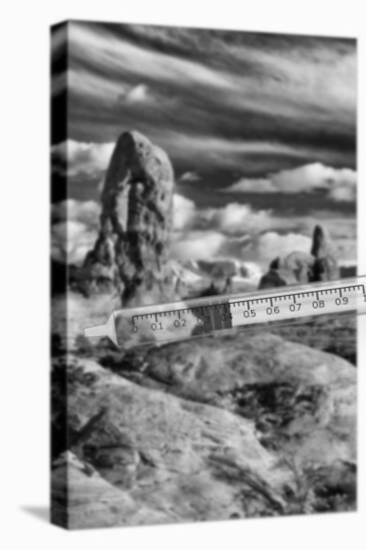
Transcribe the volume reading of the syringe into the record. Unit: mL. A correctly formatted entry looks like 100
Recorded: 0.3
